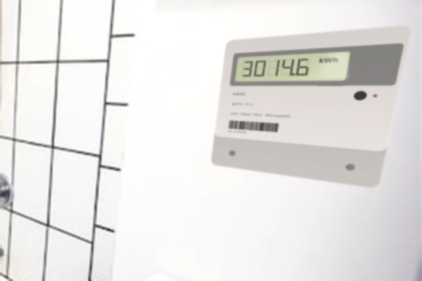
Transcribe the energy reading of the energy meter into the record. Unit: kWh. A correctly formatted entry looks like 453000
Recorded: 3014.6
